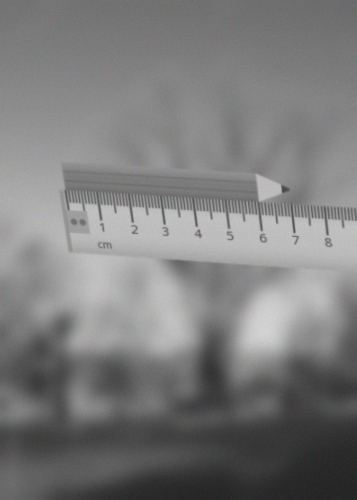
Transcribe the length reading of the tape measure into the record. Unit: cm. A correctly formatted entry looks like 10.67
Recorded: 7
